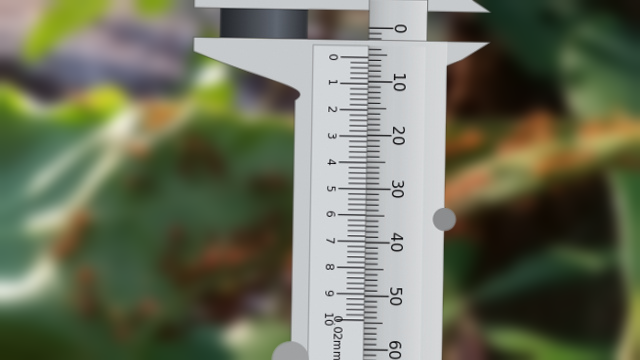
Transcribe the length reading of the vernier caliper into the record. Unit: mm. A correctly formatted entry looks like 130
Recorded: 5.5
